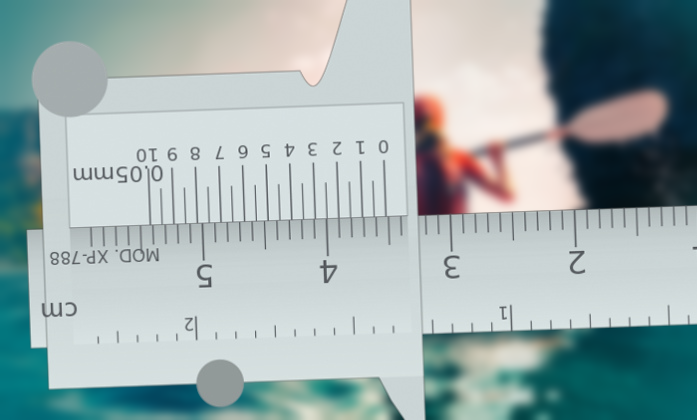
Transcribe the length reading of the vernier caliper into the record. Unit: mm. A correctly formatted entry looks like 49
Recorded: 35.2
